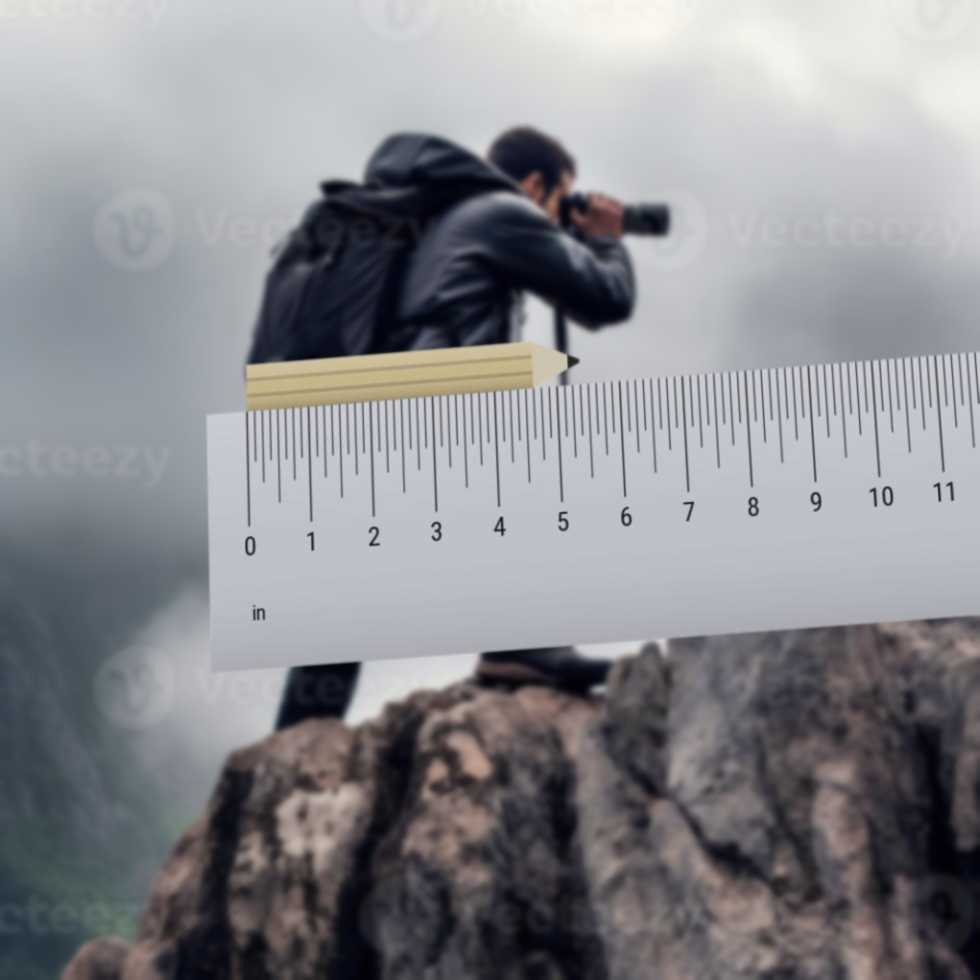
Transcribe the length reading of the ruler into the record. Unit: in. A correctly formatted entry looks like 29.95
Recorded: 5.375
